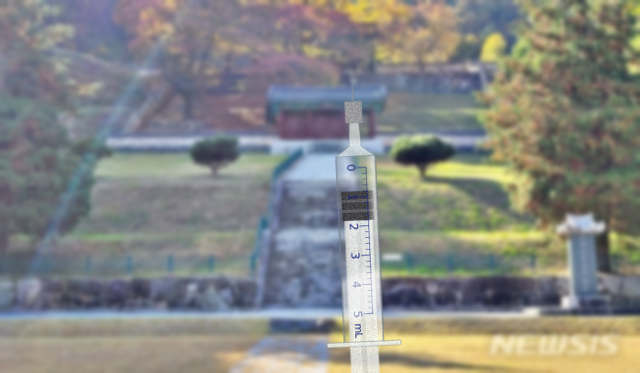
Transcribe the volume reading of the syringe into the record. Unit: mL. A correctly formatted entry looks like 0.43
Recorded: 0.8
